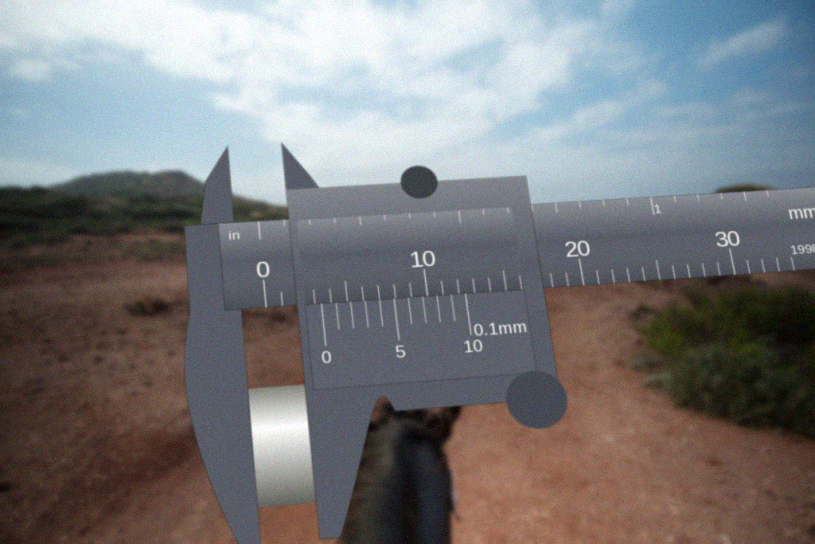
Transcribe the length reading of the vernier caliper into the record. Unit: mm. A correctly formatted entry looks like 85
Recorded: 3.4
